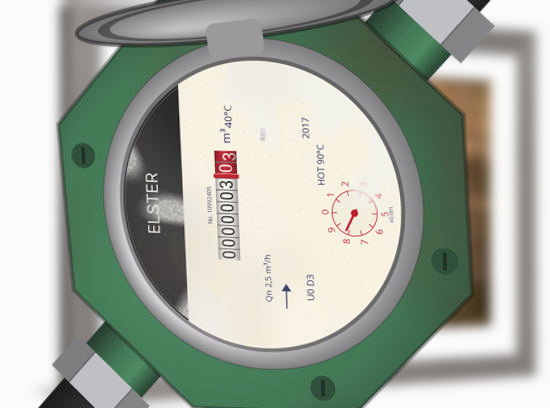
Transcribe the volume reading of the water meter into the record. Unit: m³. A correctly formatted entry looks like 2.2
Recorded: 3.028
